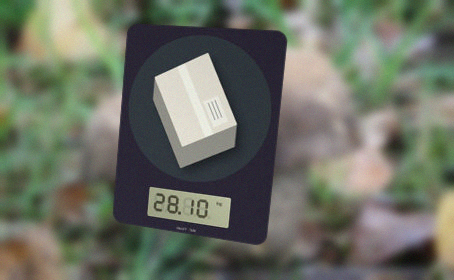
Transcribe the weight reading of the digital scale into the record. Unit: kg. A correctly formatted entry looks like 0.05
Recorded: 28.10
